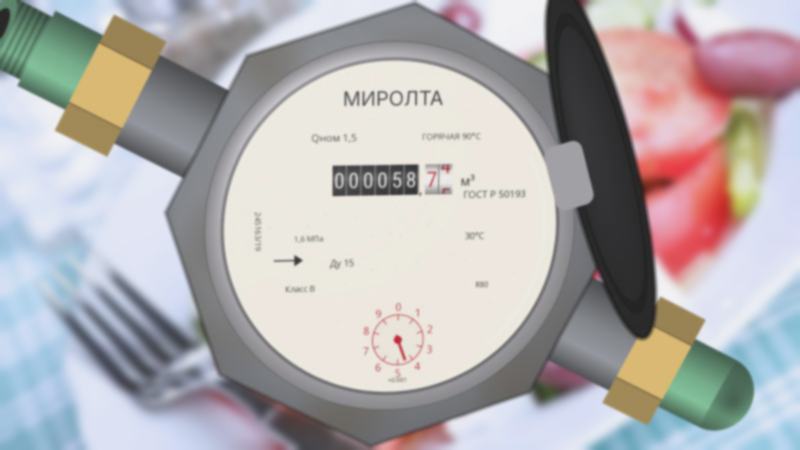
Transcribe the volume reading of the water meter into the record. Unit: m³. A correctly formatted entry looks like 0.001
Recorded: 58.744
